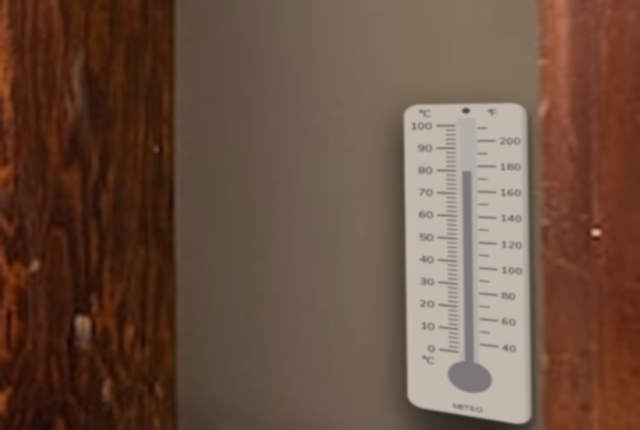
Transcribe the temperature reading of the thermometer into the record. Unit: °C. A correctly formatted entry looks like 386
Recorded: 80
